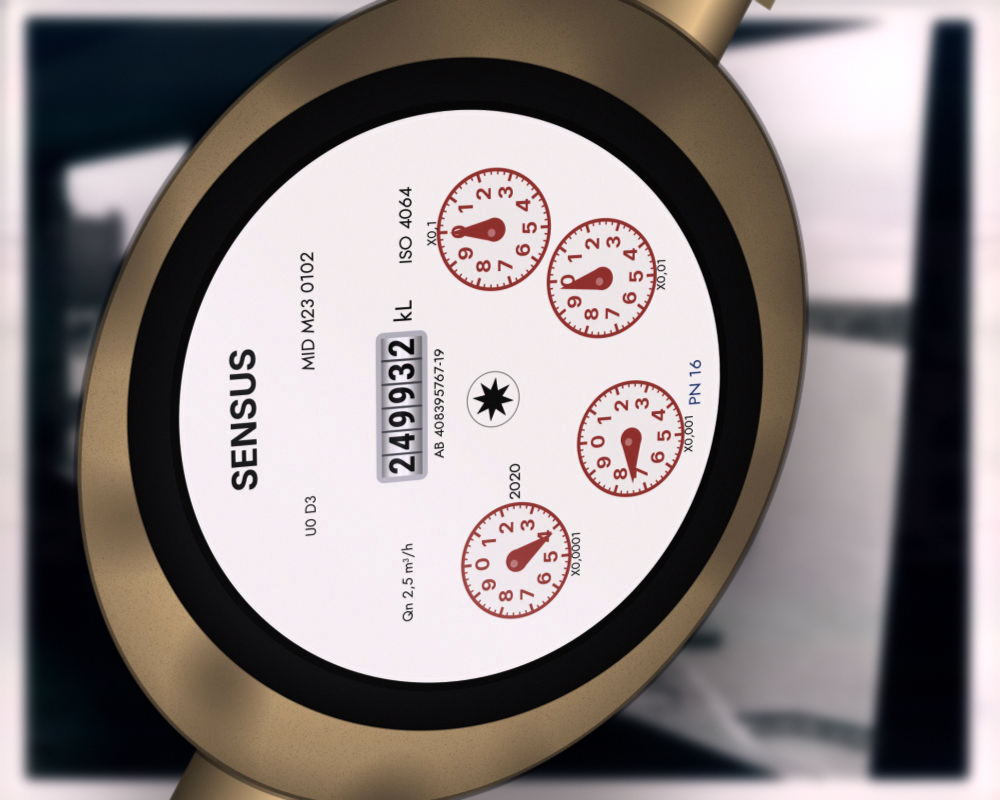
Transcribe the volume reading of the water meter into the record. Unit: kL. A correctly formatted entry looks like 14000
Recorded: 249931.9974
